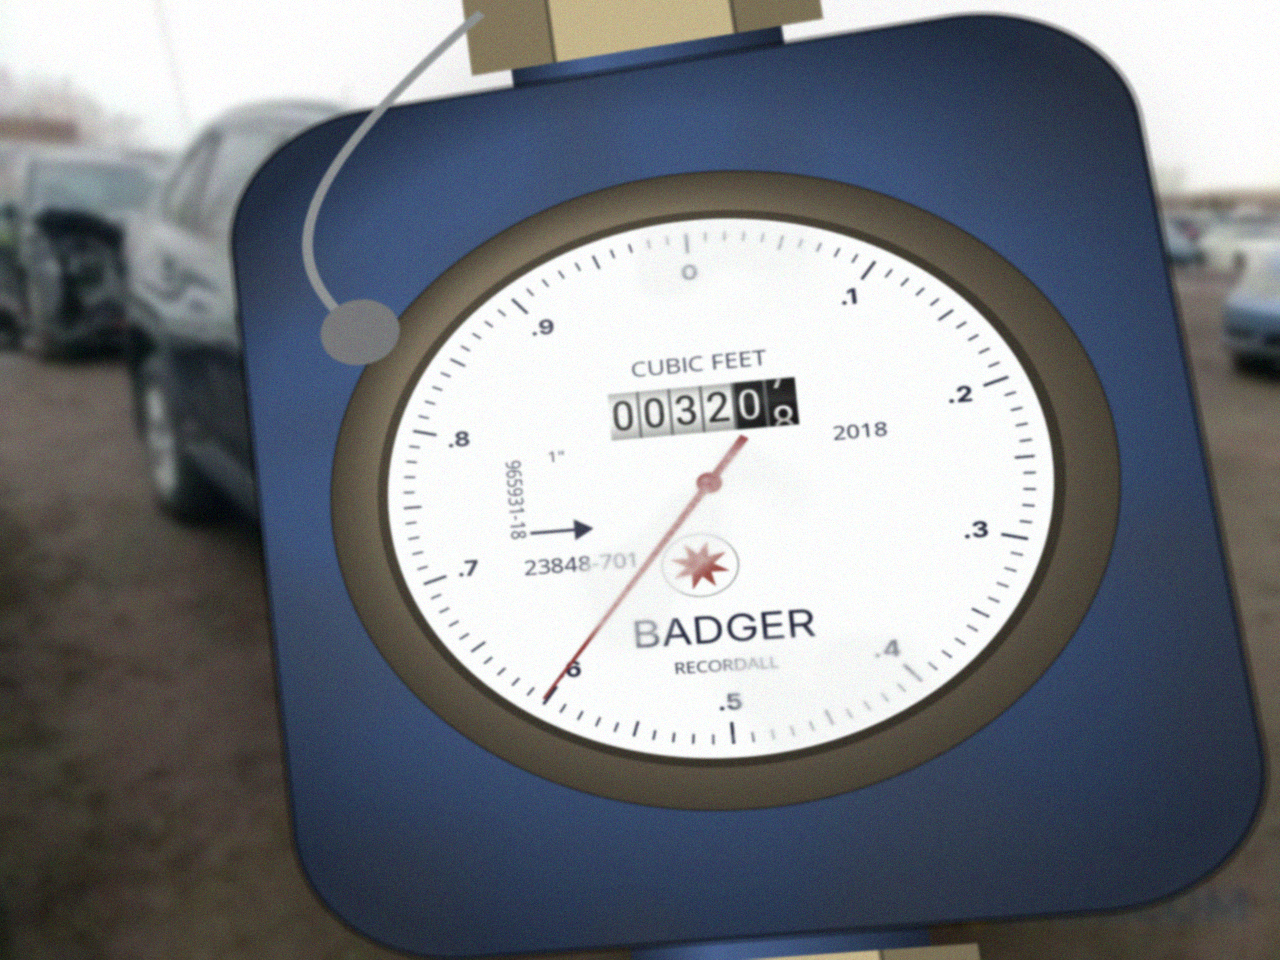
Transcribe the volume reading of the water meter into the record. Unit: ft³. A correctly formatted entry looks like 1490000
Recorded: 3207.60
